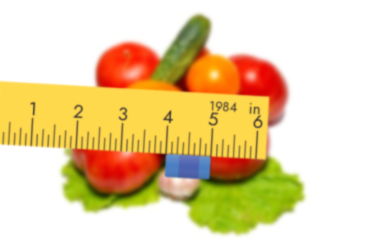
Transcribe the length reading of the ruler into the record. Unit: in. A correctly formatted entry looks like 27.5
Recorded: 1
